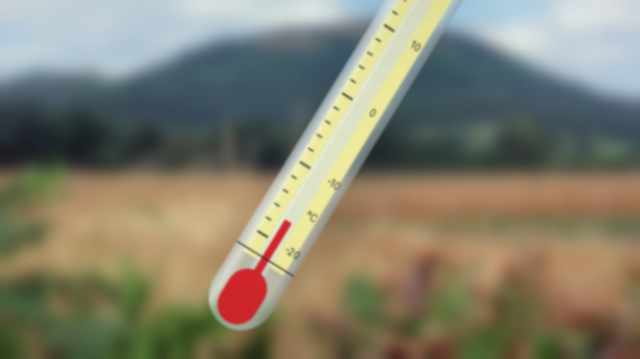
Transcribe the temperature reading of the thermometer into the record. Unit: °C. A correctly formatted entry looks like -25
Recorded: -17
